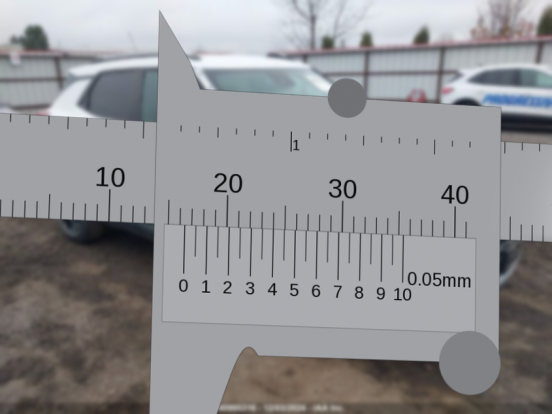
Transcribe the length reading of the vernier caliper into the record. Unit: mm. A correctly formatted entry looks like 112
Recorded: 16.4
